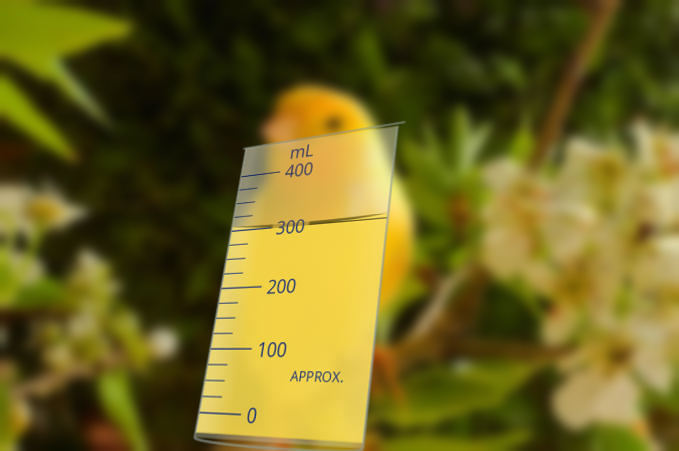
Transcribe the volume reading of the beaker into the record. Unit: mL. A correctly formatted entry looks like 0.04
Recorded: 300
